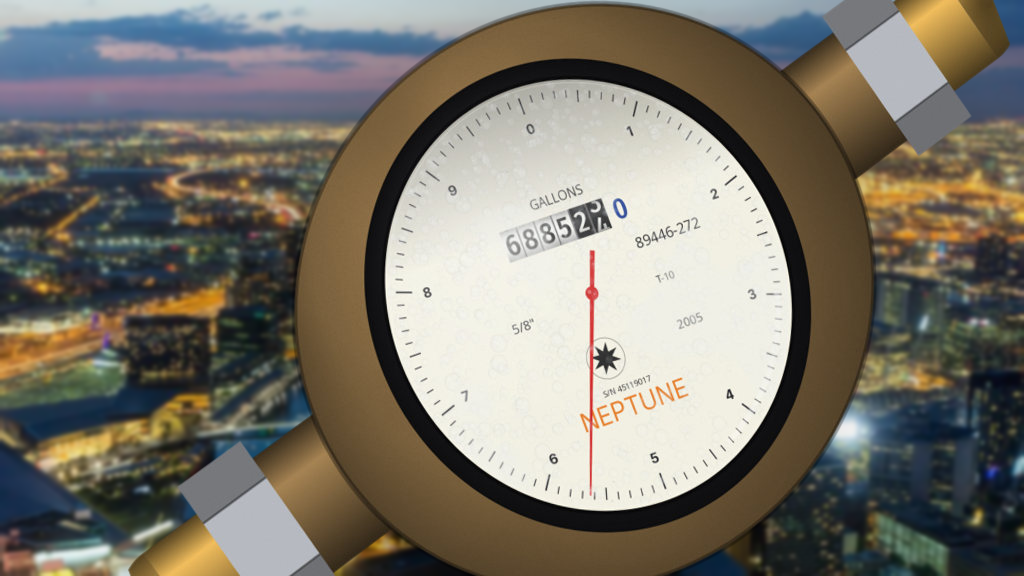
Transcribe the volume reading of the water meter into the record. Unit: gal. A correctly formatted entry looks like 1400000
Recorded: 6885235.6
